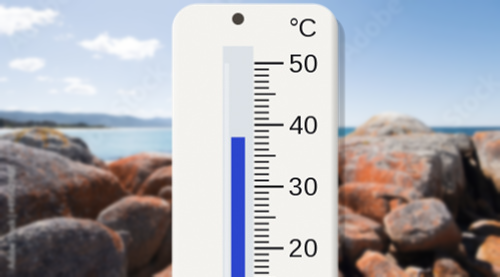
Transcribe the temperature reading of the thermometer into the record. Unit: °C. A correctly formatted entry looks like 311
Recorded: 38
